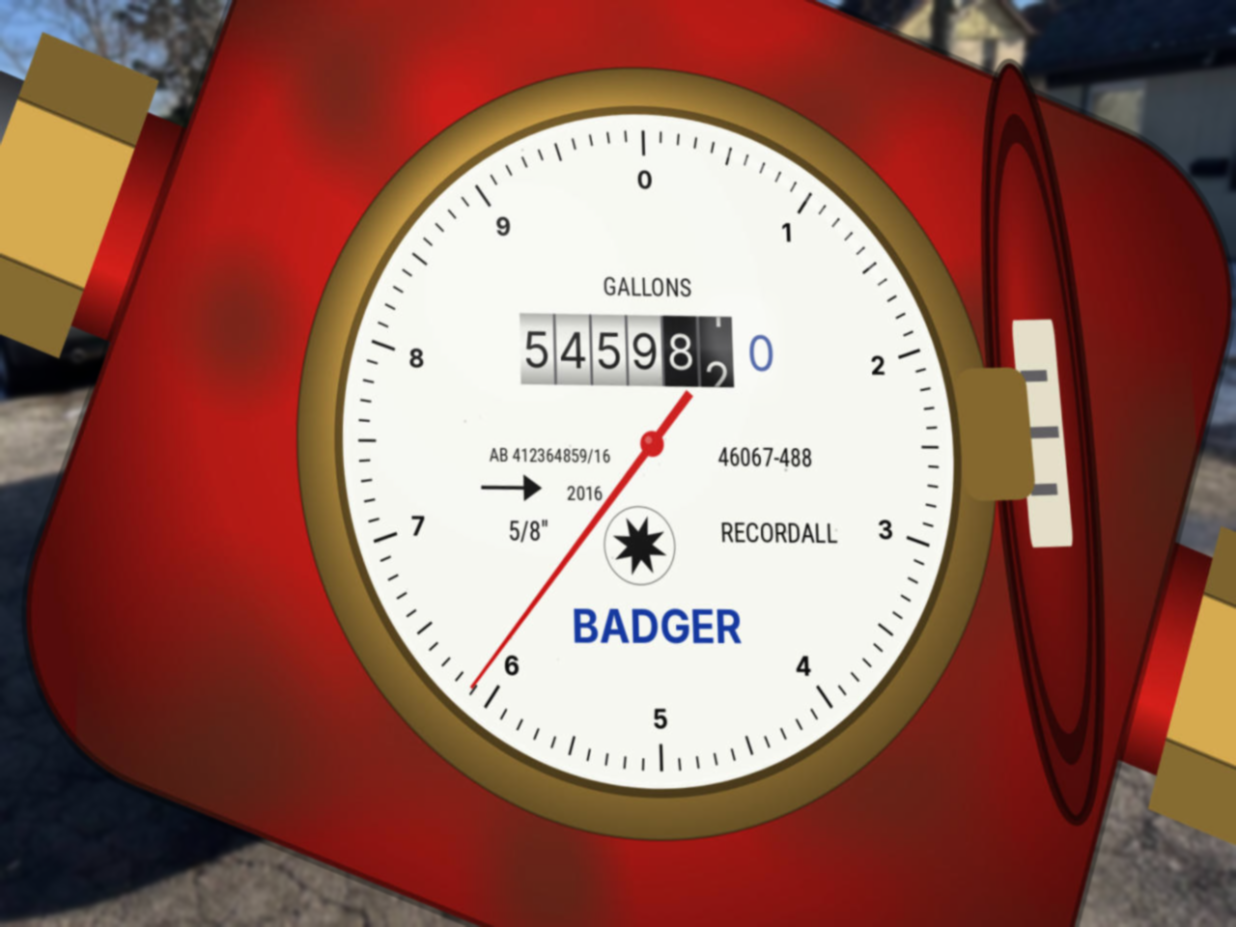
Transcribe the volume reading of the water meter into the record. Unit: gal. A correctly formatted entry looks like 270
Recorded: 5459816.1
